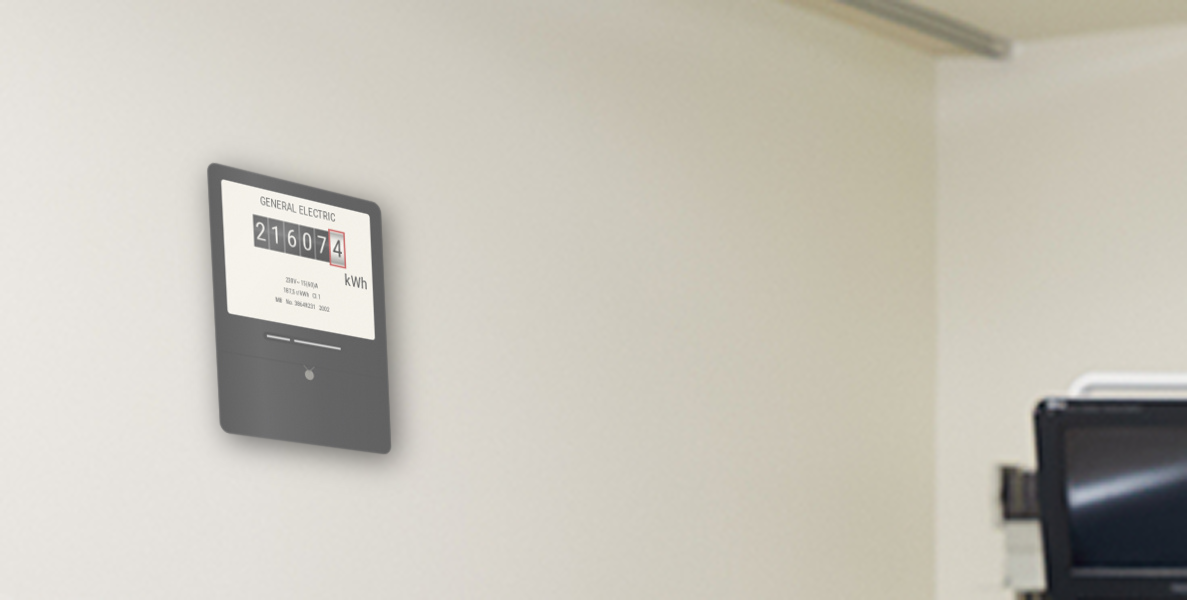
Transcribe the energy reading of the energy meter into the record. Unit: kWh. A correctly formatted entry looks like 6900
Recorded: 21607.4
